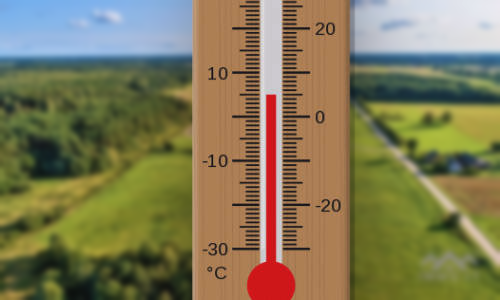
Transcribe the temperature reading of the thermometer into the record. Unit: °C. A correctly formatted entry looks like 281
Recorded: 5
